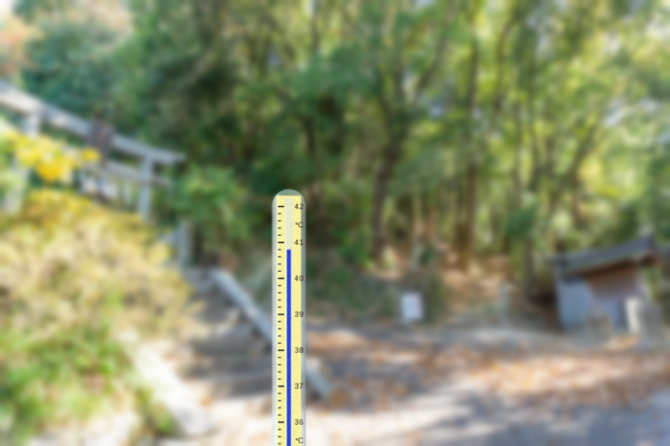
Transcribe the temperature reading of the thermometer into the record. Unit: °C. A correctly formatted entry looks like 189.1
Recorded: 40.8
